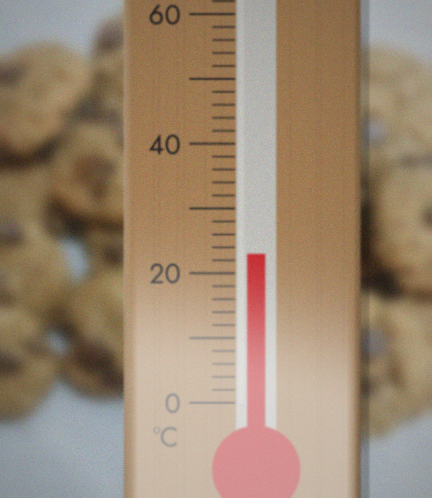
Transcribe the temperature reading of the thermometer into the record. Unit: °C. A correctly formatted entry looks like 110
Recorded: 23
